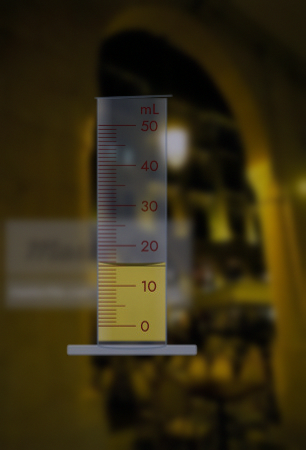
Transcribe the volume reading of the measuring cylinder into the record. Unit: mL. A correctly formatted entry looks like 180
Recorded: 15
